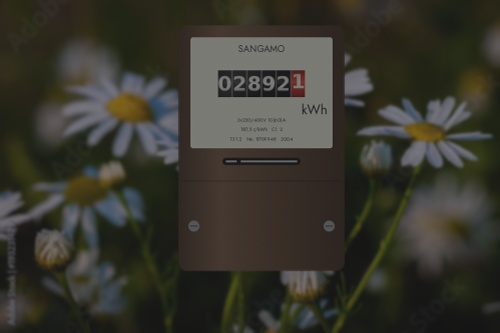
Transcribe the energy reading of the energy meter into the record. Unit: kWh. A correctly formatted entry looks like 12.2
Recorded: 2892.1
